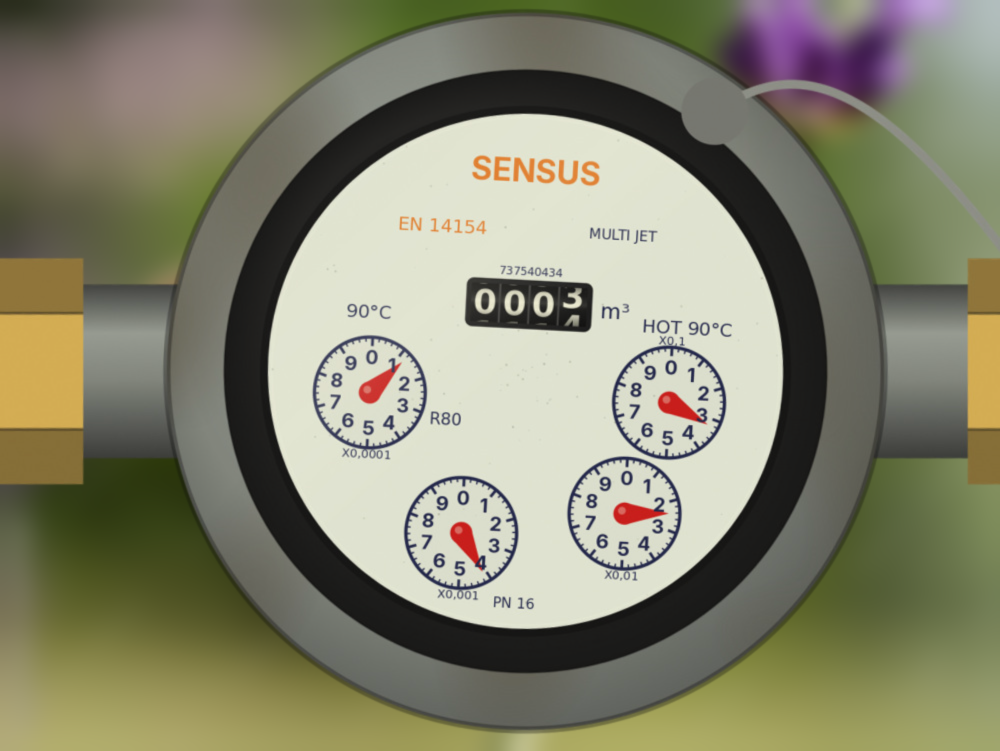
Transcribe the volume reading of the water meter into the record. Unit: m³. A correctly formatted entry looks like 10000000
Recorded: 3.3241
